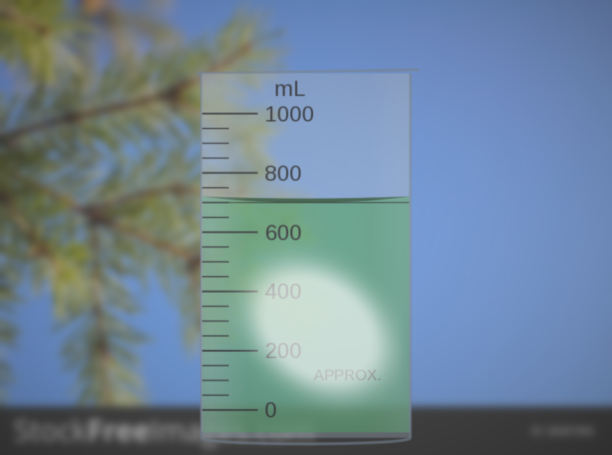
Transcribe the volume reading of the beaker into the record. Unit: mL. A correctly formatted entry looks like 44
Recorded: 700
